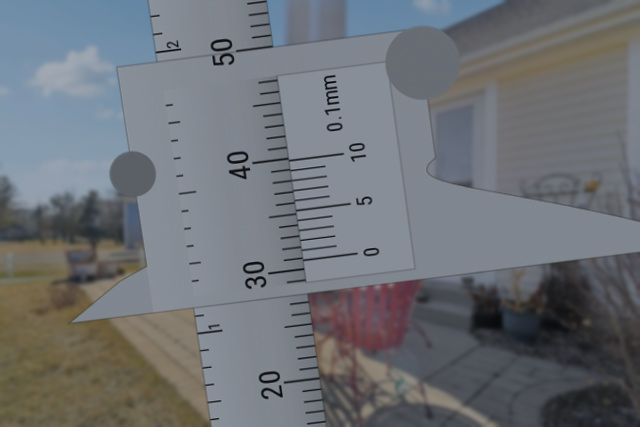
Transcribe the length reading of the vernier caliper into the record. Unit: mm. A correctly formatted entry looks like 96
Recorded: 30.8
